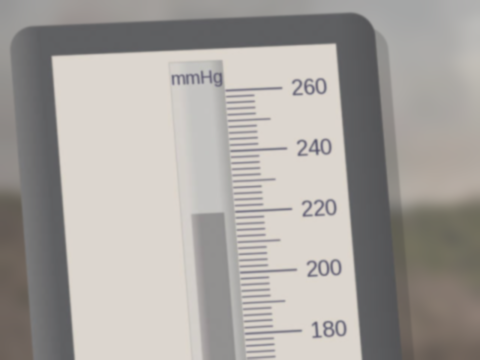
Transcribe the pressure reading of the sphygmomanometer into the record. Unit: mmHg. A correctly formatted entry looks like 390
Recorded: 220
